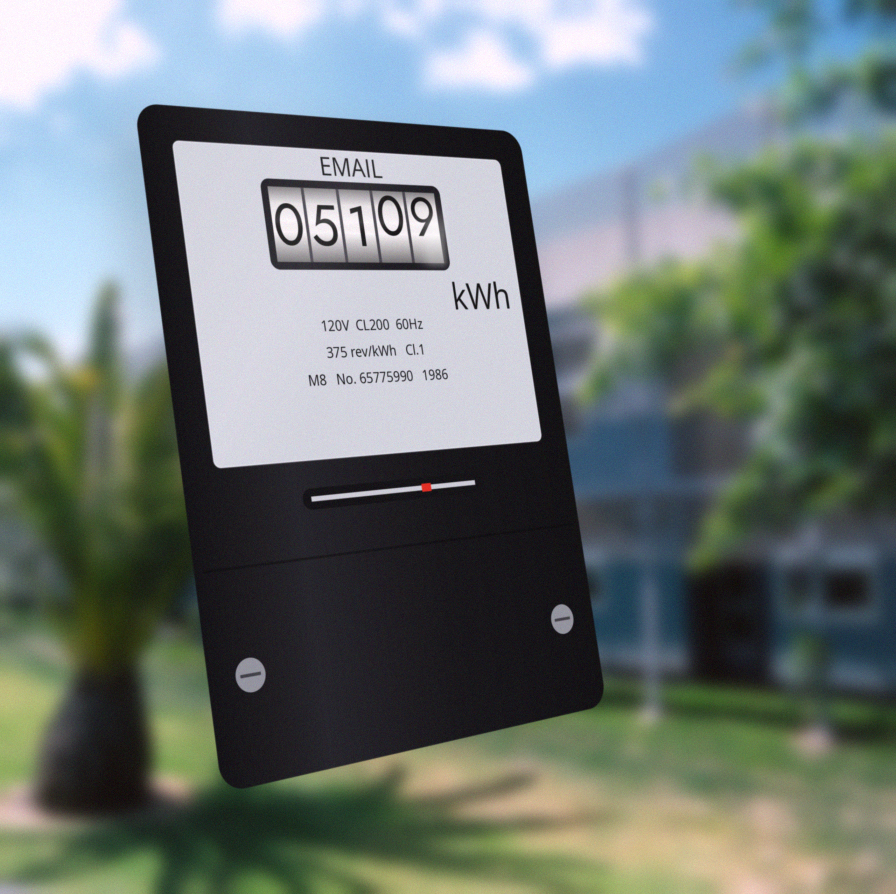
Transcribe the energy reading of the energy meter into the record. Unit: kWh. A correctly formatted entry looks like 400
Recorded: 5109
